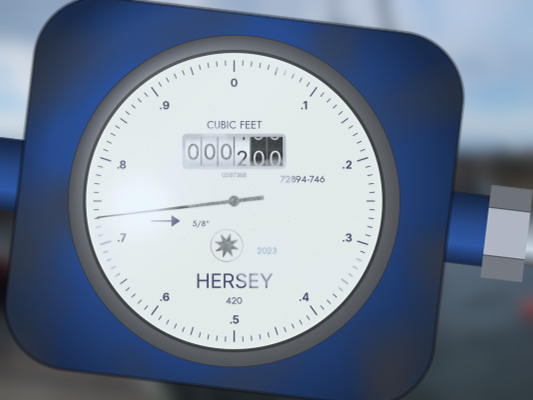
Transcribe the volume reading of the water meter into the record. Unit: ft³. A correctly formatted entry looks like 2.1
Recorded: 199.73
